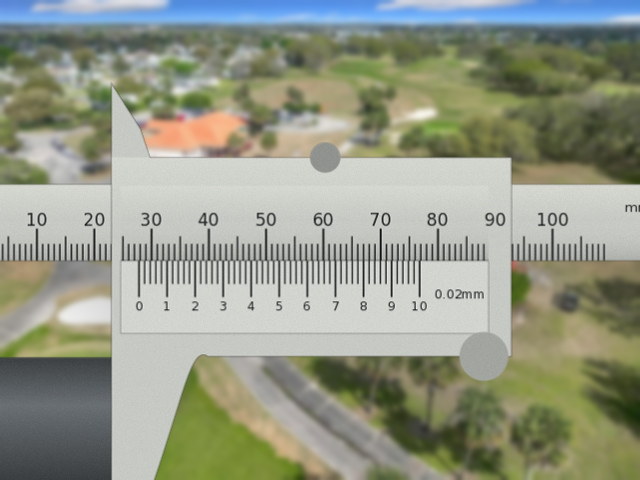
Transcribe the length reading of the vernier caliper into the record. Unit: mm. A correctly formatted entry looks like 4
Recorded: 27.8
